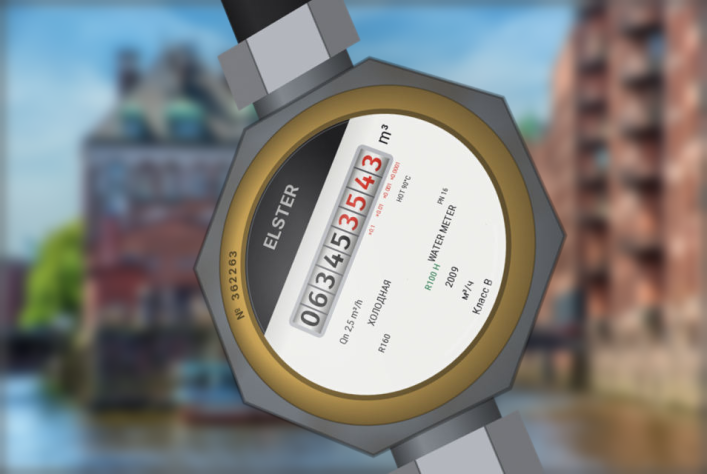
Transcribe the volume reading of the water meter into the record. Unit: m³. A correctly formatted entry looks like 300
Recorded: 6345.3543
